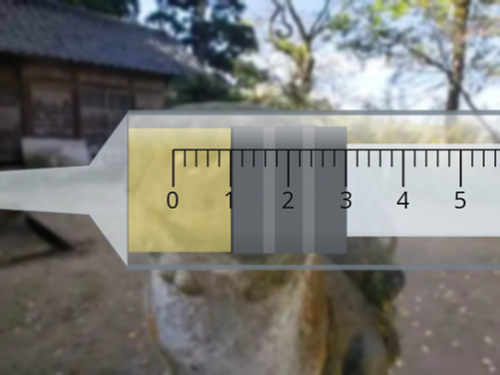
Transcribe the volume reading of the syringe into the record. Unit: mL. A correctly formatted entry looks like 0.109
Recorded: 1
